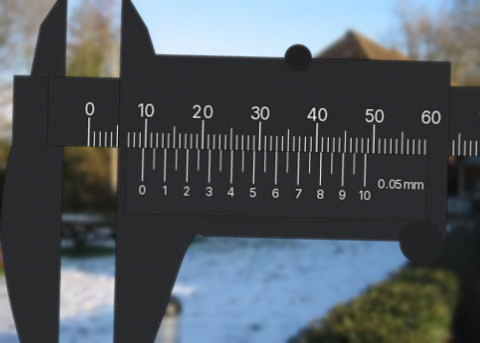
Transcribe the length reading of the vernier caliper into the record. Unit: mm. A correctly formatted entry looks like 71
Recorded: 9.6
